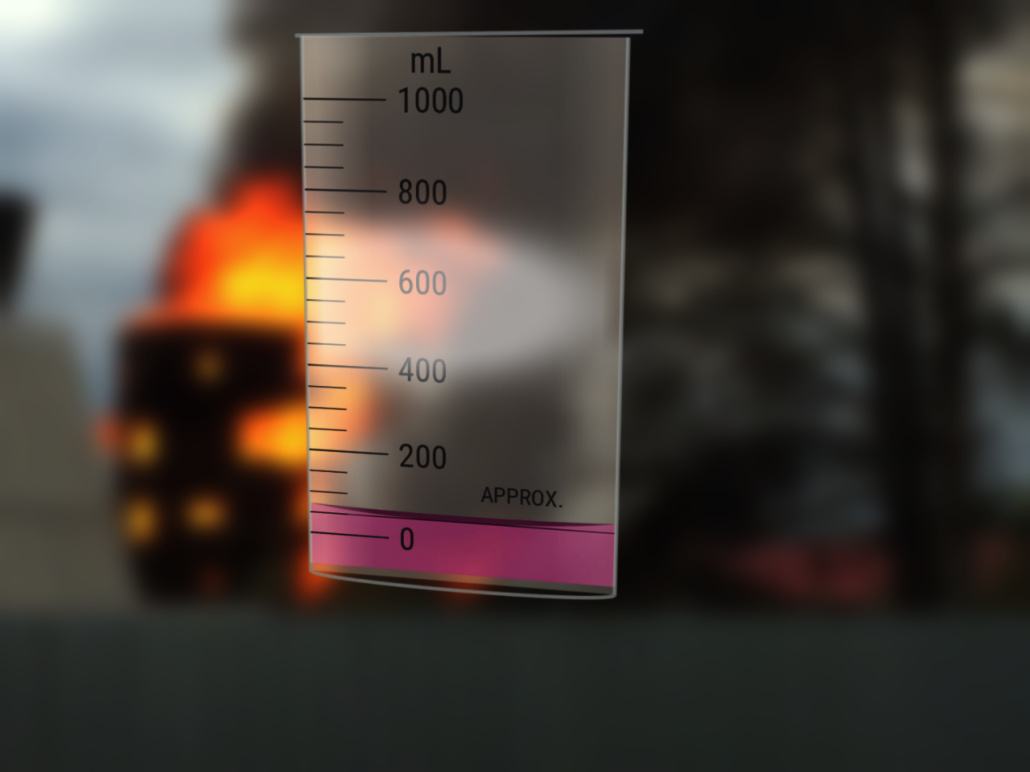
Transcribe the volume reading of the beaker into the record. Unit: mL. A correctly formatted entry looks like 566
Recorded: 50
